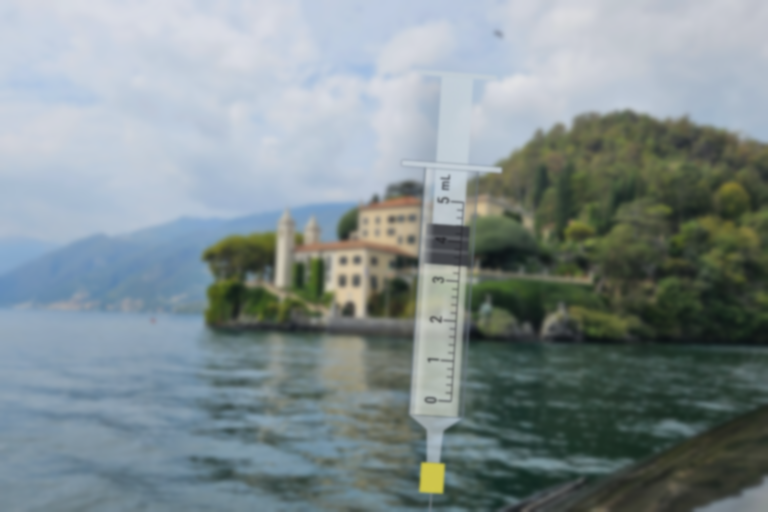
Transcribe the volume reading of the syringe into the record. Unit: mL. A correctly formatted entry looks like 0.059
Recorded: 3.4
